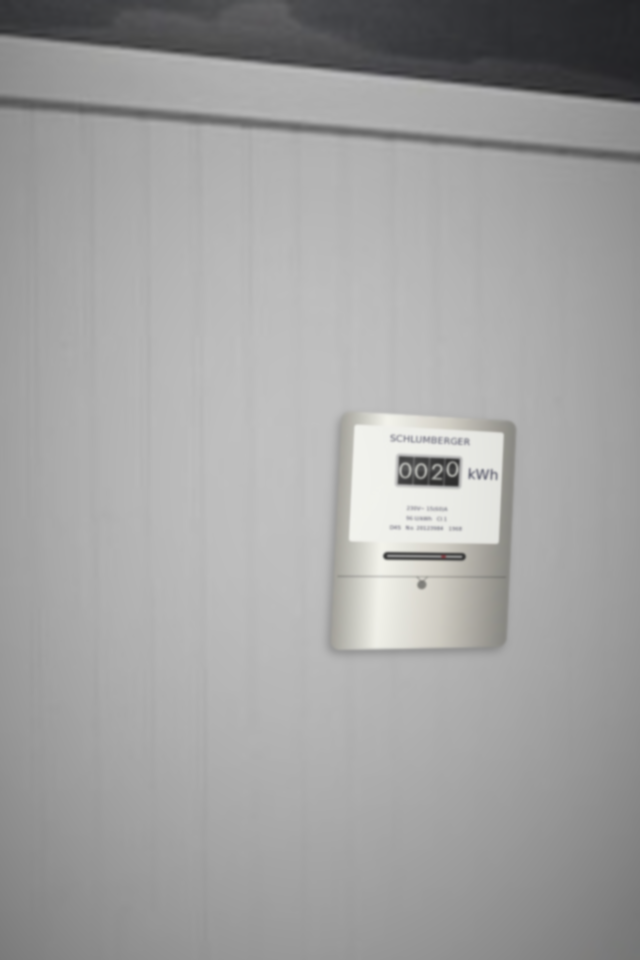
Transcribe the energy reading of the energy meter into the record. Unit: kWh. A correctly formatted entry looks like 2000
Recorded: 20
